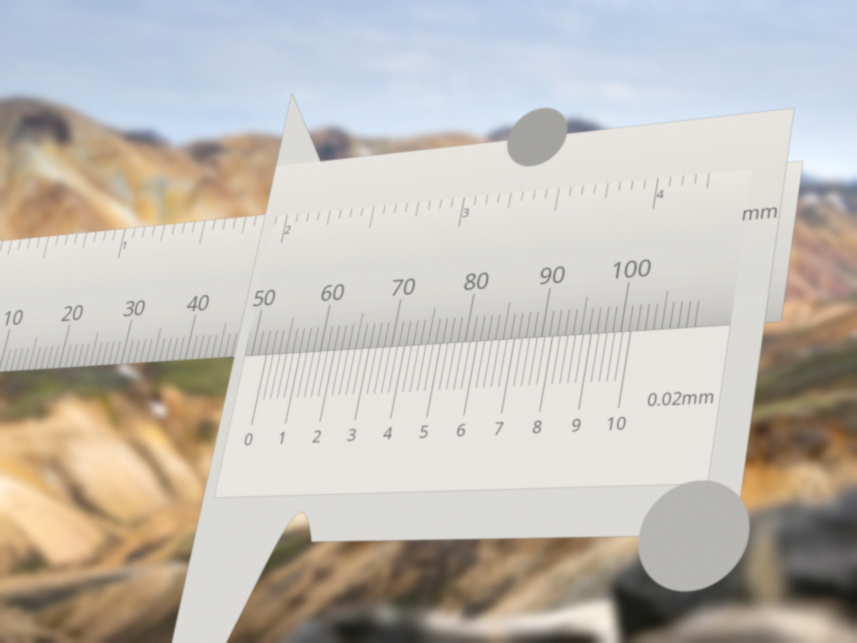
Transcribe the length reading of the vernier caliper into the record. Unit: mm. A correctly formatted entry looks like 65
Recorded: 52.2
